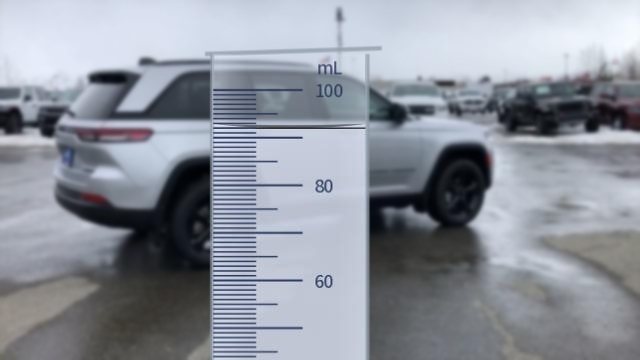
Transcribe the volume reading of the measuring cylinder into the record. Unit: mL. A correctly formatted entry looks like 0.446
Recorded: 92
